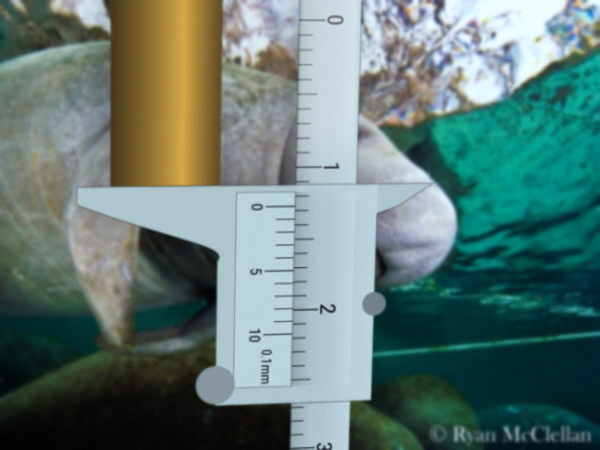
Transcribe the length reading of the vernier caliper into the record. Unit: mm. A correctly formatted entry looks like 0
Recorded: 12.7
